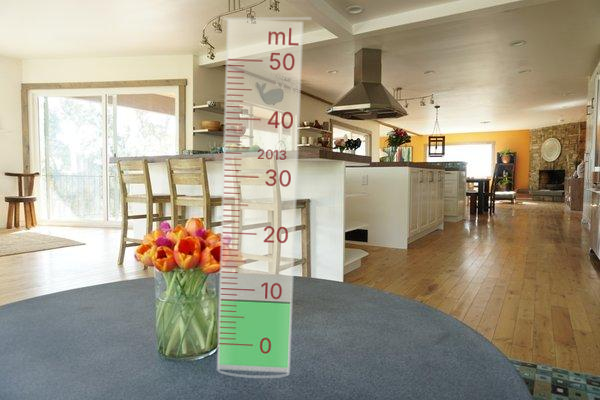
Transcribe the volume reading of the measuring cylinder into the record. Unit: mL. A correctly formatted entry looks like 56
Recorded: 8
